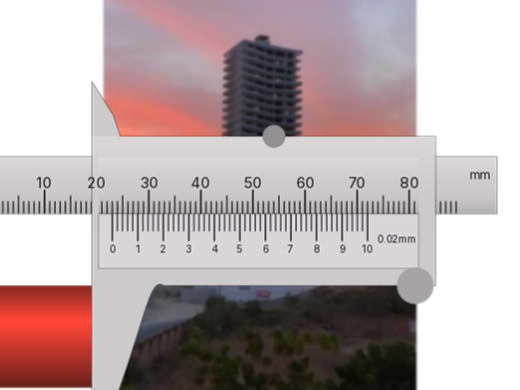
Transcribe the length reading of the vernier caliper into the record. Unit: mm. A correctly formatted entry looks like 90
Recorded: 23.0
